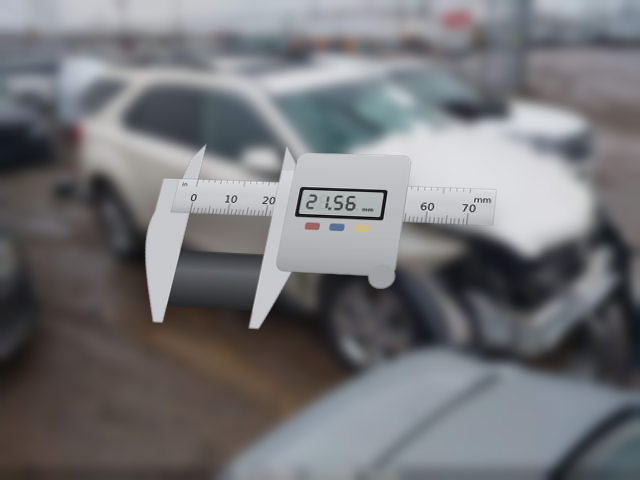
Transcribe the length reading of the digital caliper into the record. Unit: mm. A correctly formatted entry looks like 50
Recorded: 21.56
